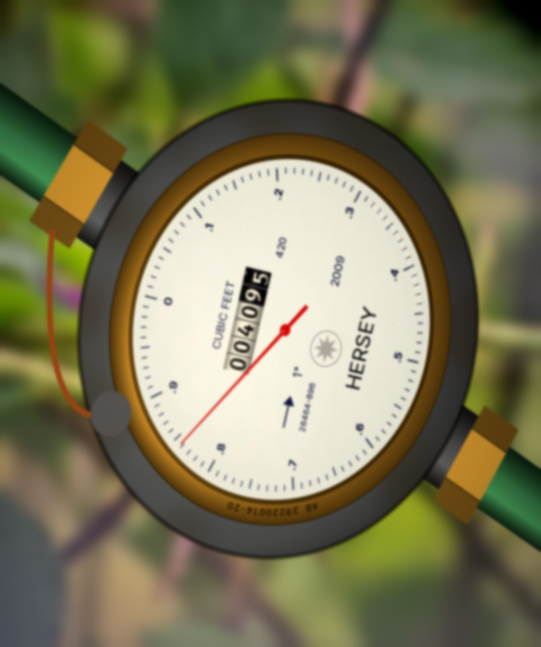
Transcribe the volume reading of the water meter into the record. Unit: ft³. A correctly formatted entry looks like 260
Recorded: 4094.84
